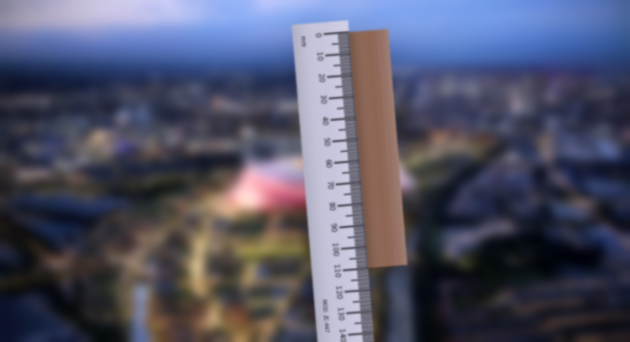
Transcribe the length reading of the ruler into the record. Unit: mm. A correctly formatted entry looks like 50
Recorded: 110
